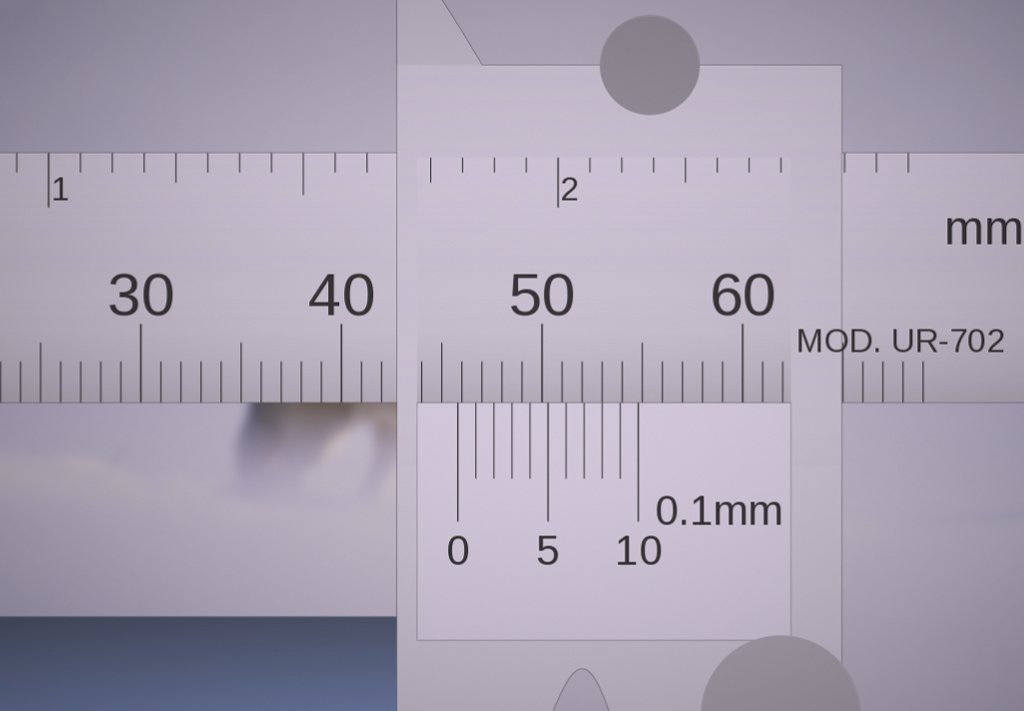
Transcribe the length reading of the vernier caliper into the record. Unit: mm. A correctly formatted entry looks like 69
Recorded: 45.8
